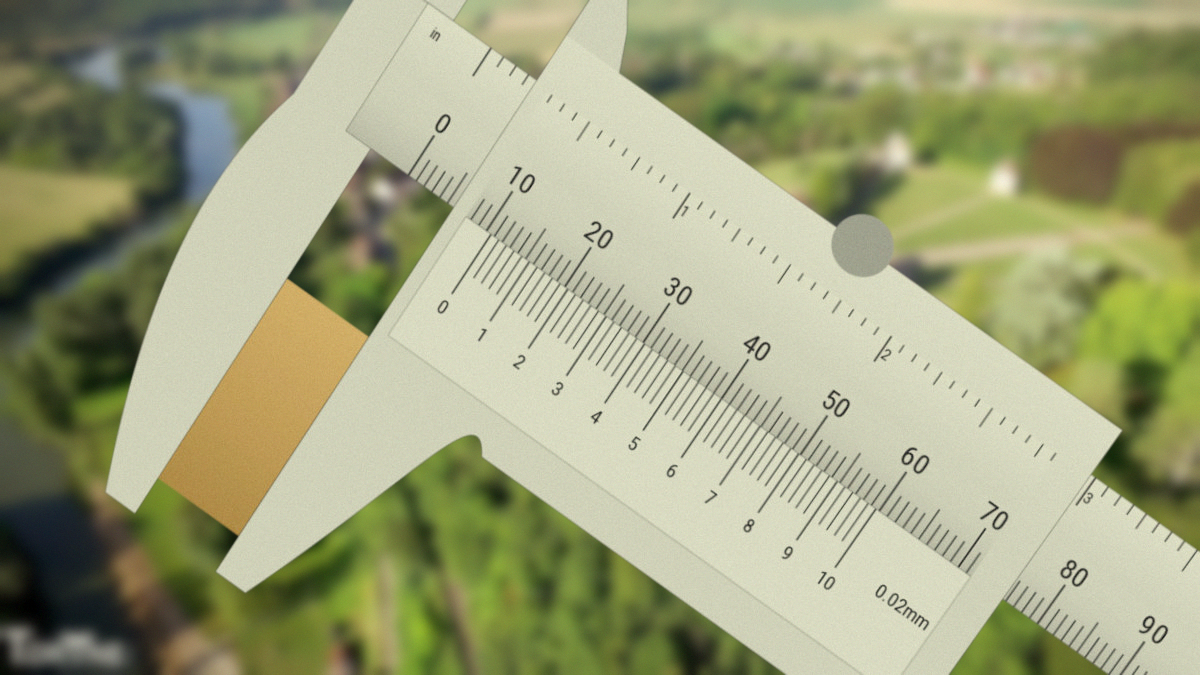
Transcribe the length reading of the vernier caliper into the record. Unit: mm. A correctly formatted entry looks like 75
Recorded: 10.6
